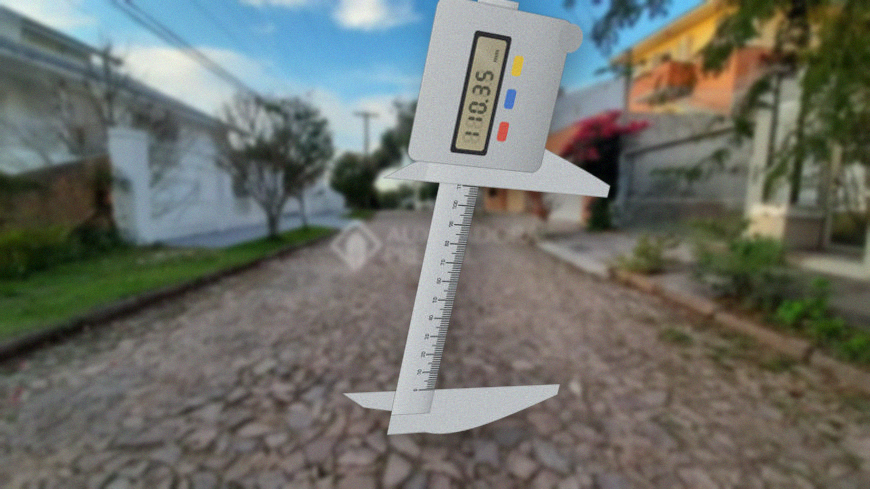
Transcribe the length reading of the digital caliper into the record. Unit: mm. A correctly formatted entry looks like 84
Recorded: 110.35
